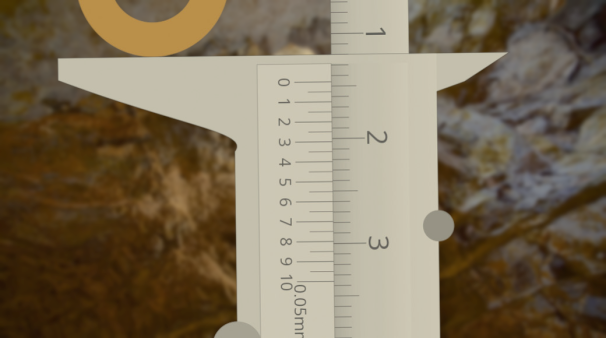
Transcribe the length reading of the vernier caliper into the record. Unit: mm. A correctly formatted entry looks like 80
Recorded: 14.6
